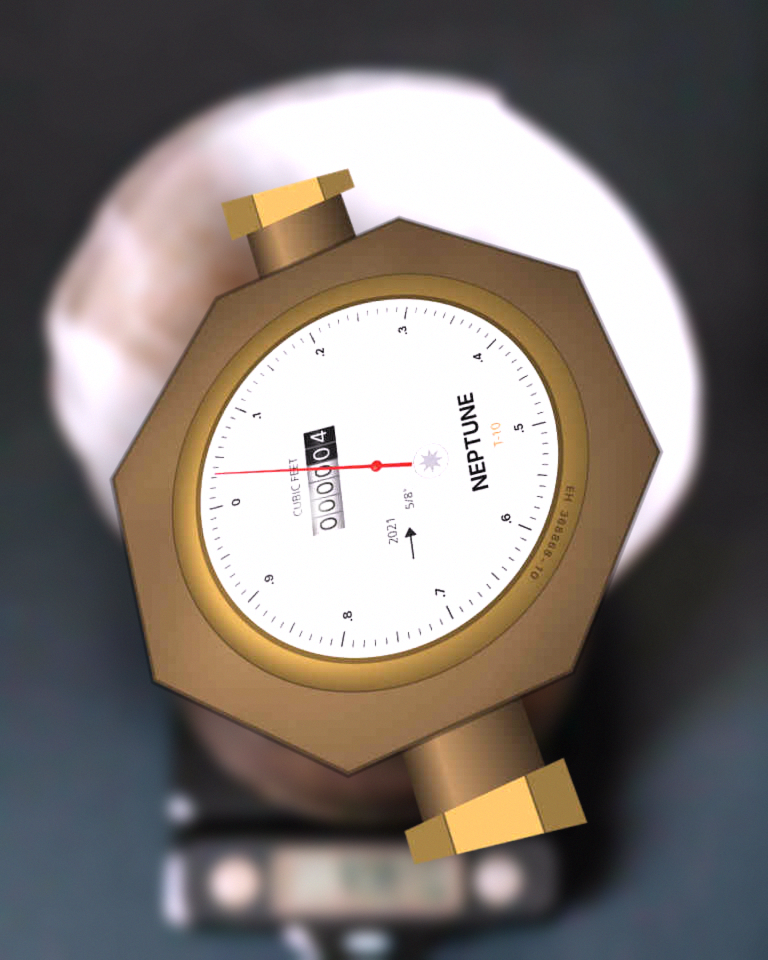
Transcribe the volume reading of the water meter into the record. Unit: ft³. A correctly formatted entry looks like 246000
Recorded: 4.03
